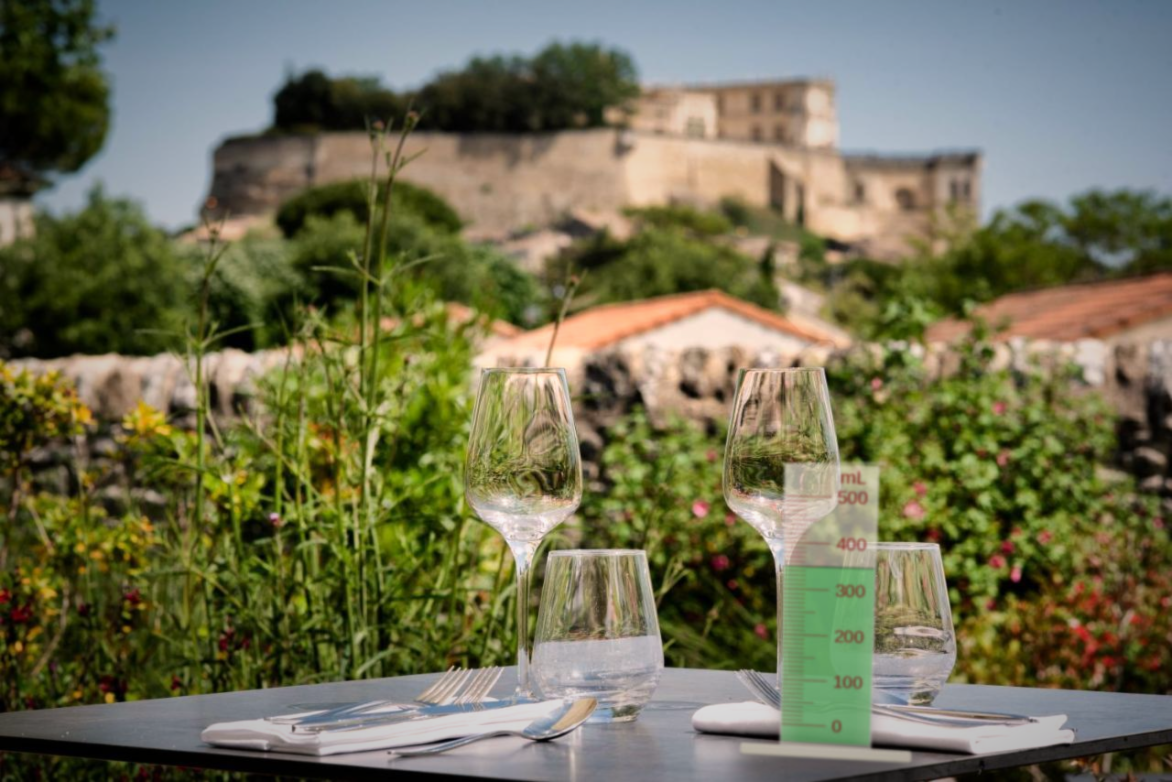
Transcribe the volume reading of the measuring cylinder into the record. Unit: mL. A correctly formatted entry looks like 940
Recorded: 350
